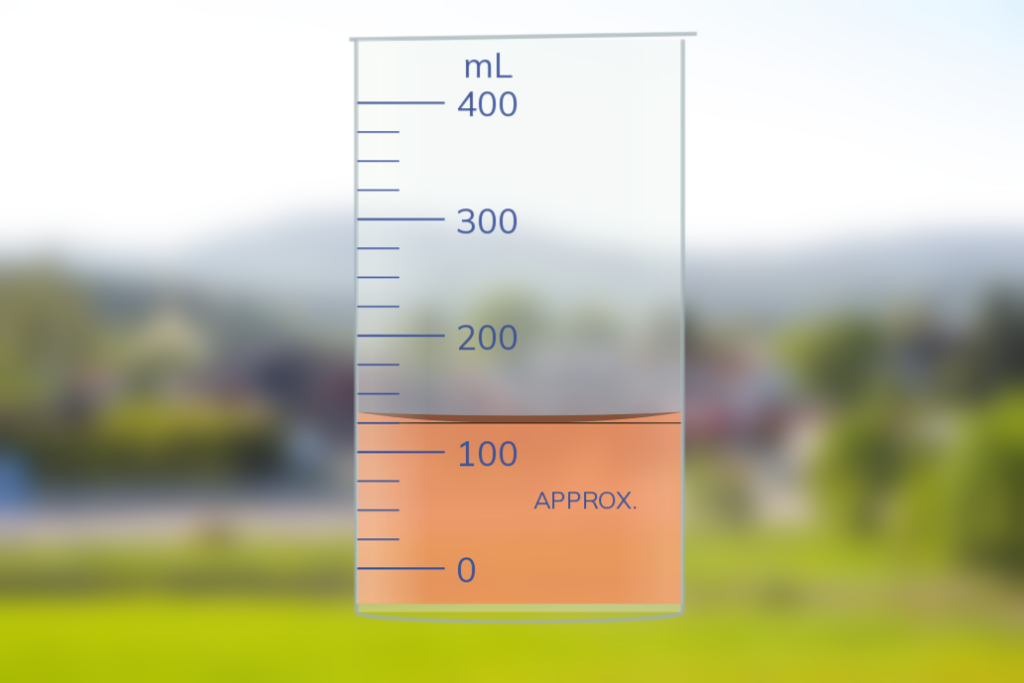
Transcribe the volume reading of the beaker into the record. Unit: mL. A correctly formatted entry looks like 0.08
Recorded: 125
